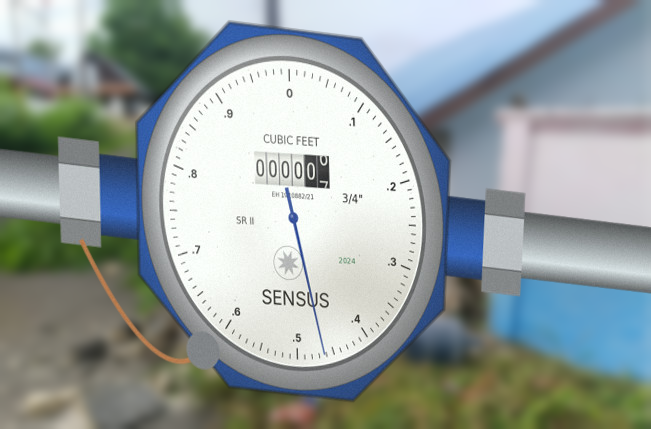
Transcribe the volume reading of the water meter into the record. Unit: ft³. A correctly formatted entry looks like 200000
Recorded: 6.46
